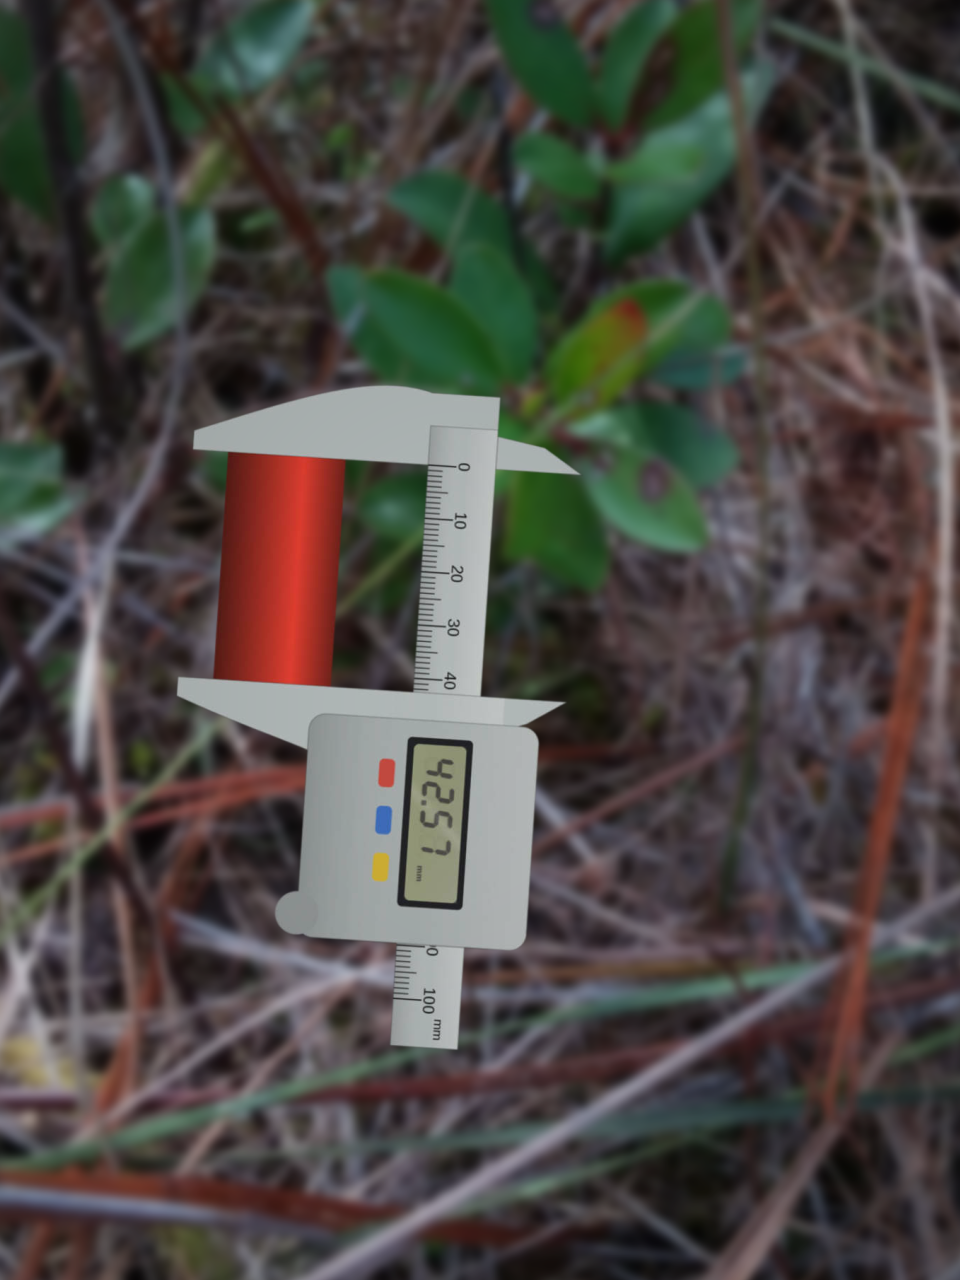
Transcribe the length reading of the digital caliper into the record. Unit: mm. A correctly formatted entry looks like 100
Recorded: 42.57
